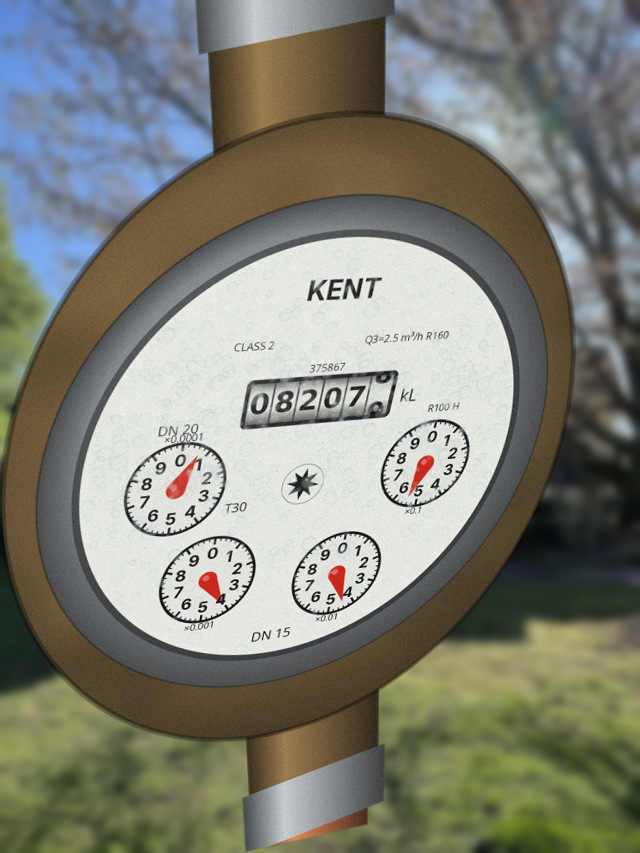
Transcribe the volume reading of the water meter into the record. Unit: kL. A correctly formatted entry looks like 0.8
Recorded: 82078.5440
